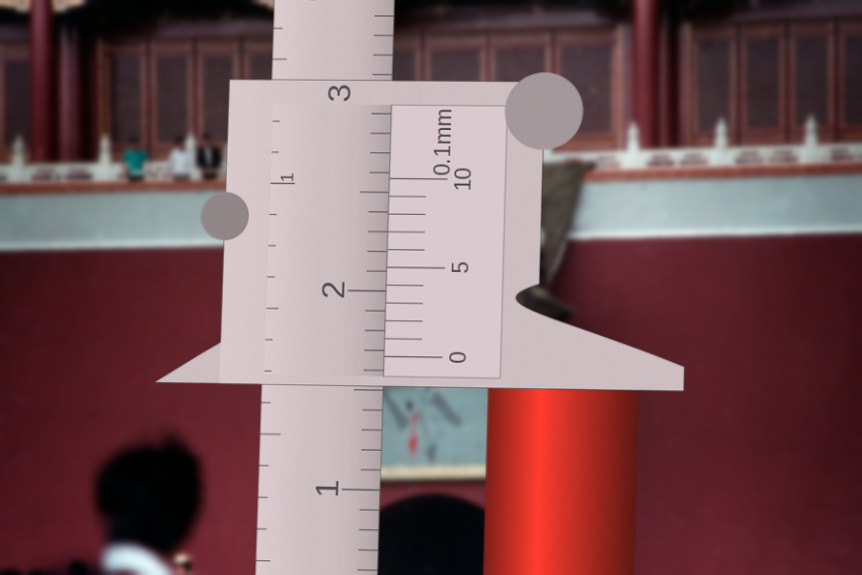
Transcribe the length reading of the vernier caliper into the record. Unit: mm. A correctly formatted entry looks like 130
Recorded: 16.7
